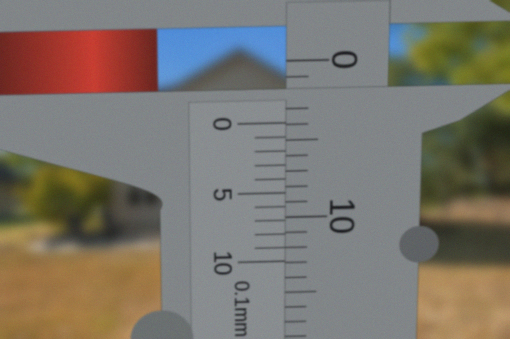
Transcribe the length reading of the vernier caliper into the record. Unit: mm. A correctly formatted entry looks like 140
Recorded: 3.9
